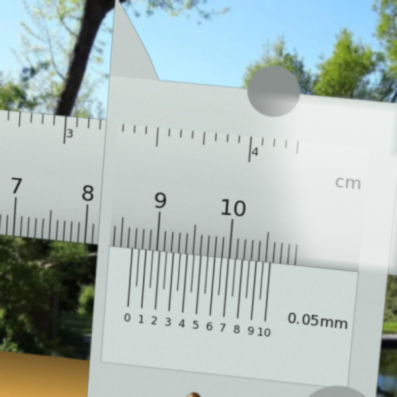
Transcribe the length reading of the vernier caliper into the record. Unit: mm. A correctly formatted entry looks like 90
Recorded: 86.6
